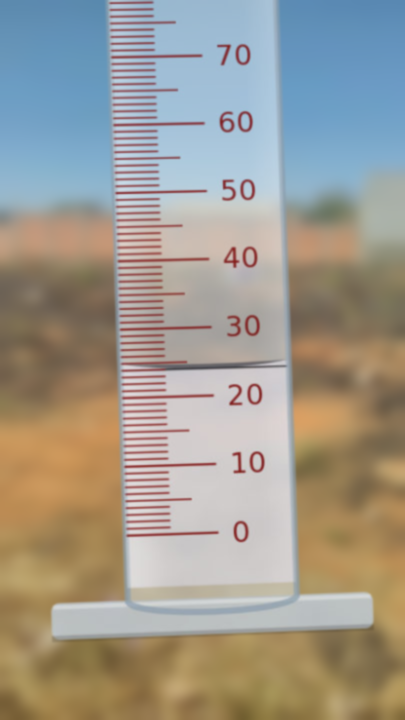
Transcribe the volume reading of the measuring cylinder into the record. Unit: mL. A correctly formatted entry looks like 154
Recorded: 24
